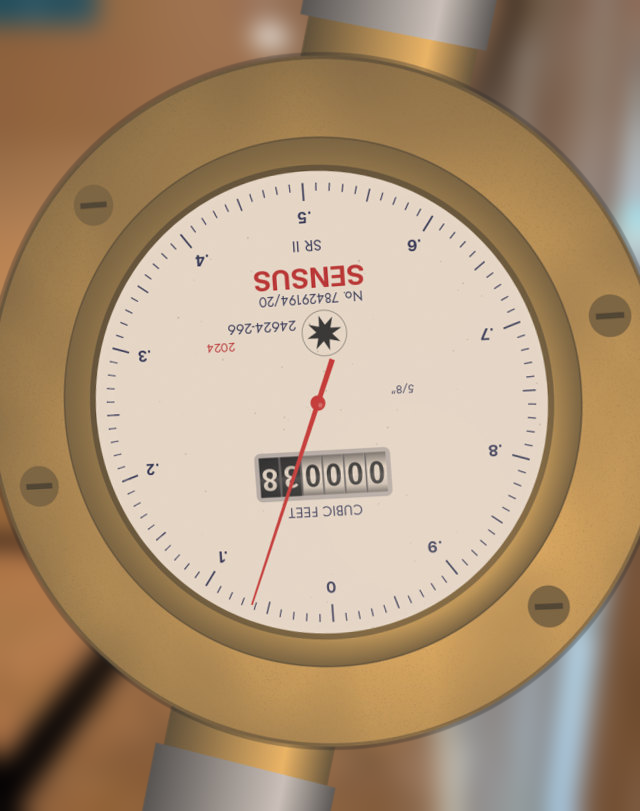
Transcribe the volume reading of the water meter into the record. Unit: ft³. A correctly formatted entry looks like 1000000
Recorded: 38.06
